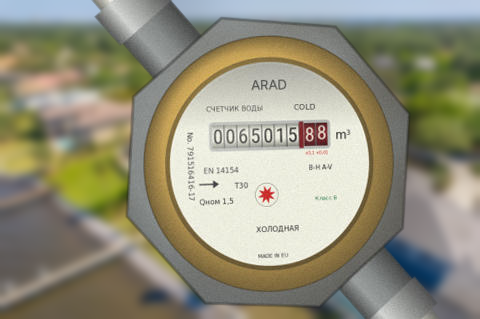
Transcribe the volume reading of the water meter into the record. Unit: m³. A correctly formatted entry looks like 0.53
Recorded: 65015.88
